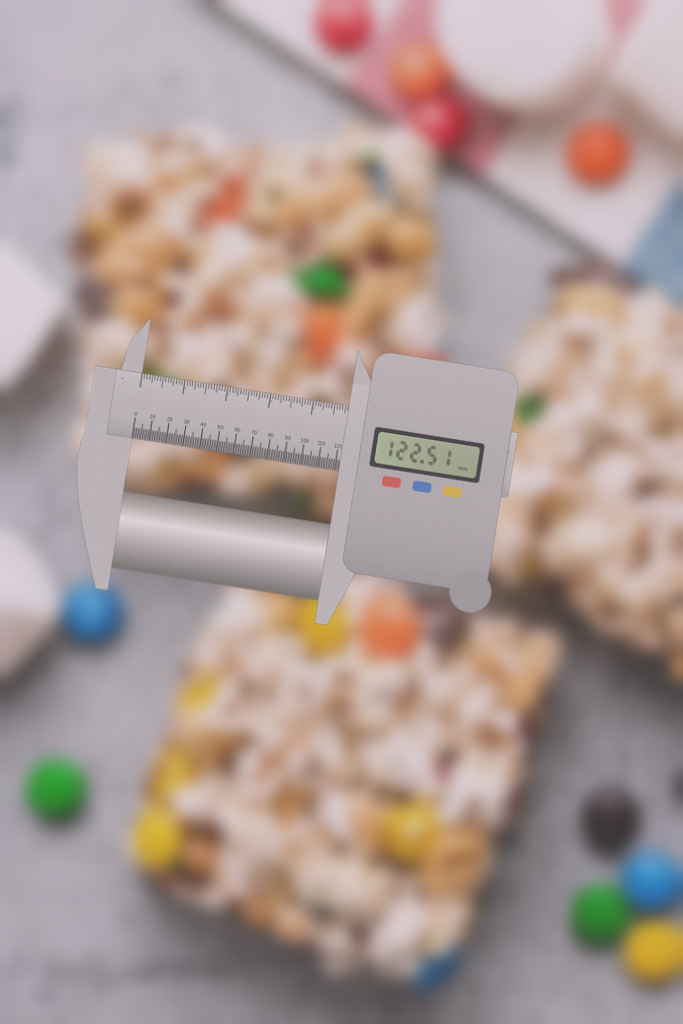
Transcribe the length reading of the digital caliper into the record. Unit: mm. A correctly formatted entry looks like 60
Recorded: 122.51
